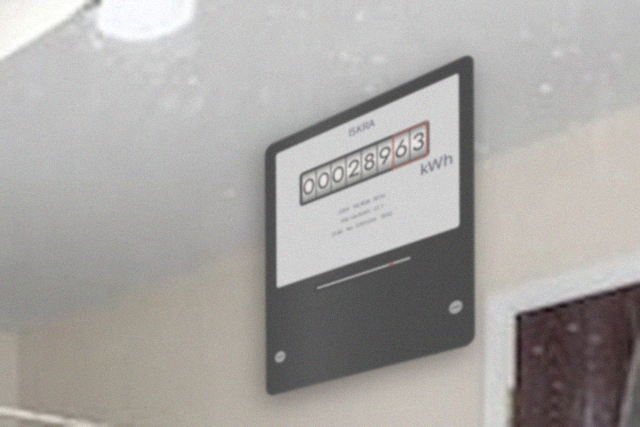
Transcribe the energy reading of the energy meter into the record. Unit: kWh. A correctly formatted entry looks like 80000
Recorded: 289.63
